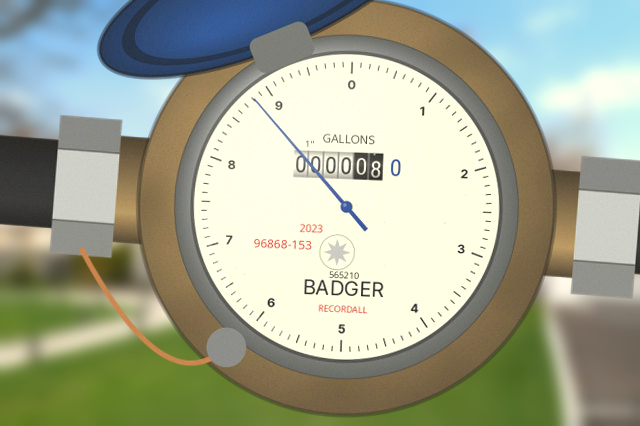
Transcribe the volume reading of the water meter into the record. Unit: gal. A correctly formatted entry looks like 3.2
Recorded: 78.8
